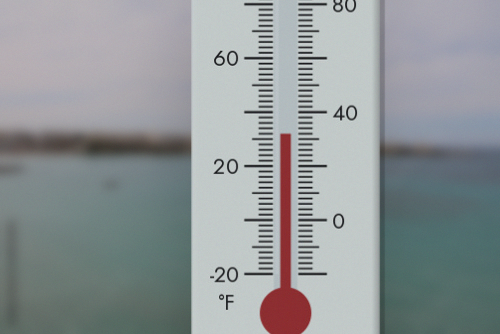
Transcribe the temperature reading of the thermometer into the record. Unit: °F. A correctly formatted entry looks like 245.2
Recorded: 32
